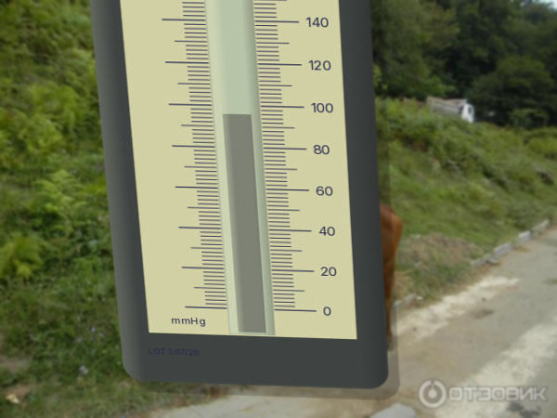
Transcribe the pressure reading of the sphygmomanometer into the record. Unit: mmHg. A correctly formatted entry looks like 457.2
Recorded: 96
